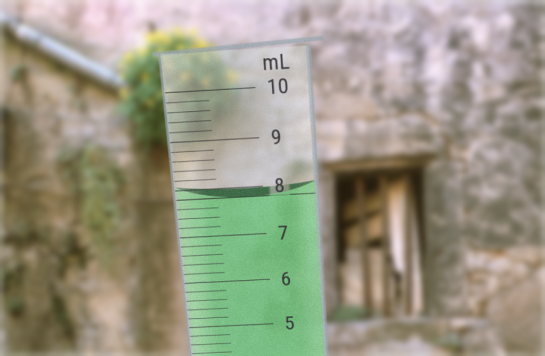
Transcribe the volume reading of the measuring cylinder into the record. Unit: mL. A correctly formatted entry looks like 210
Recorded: 7.8
